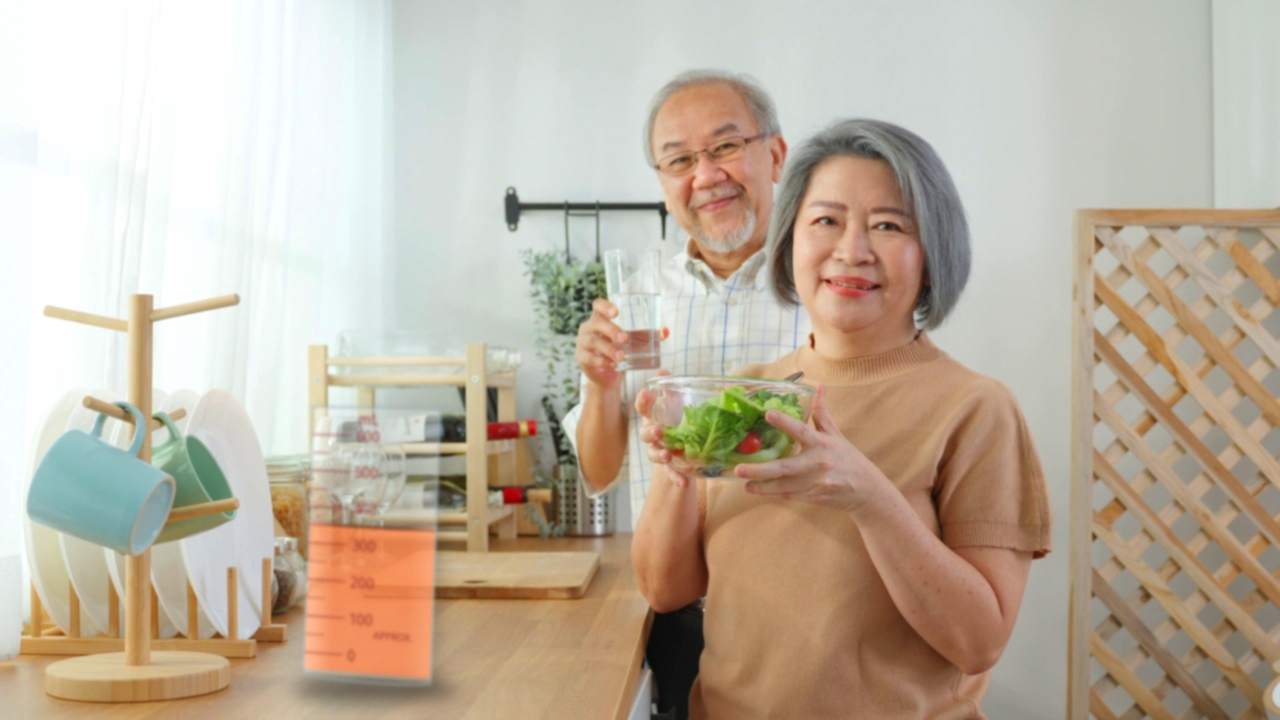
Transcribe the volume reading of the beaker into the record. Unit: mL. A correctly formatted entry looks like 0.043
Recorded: 350
